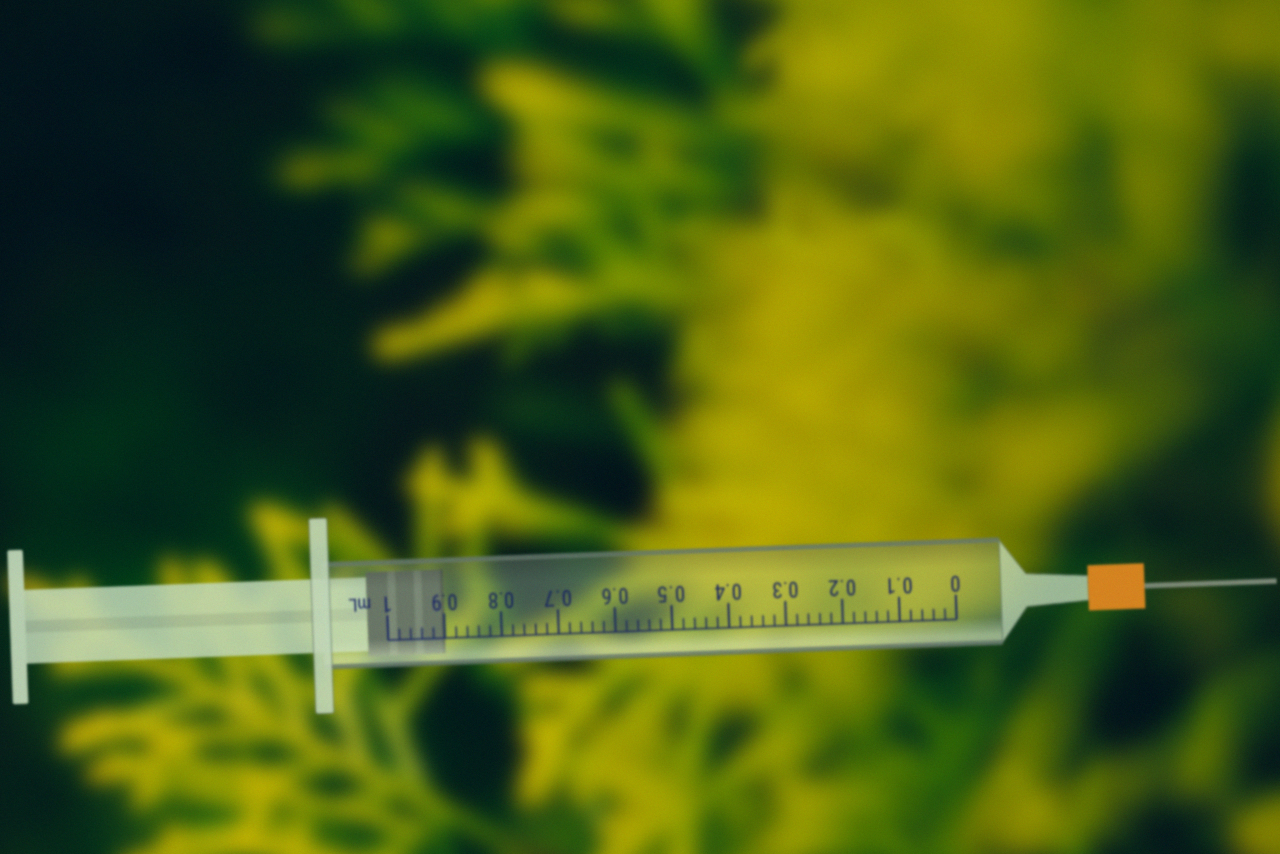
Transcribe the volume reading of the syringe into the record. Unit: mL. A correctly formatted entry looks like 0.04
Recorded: 0.9
